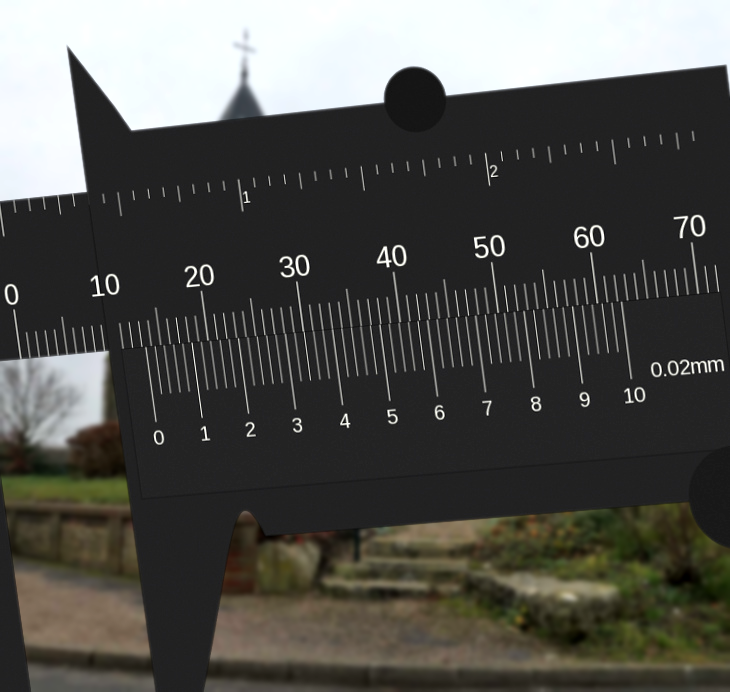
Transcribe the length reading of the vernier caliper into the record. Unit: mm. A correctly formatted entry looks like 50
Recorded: 13.4
